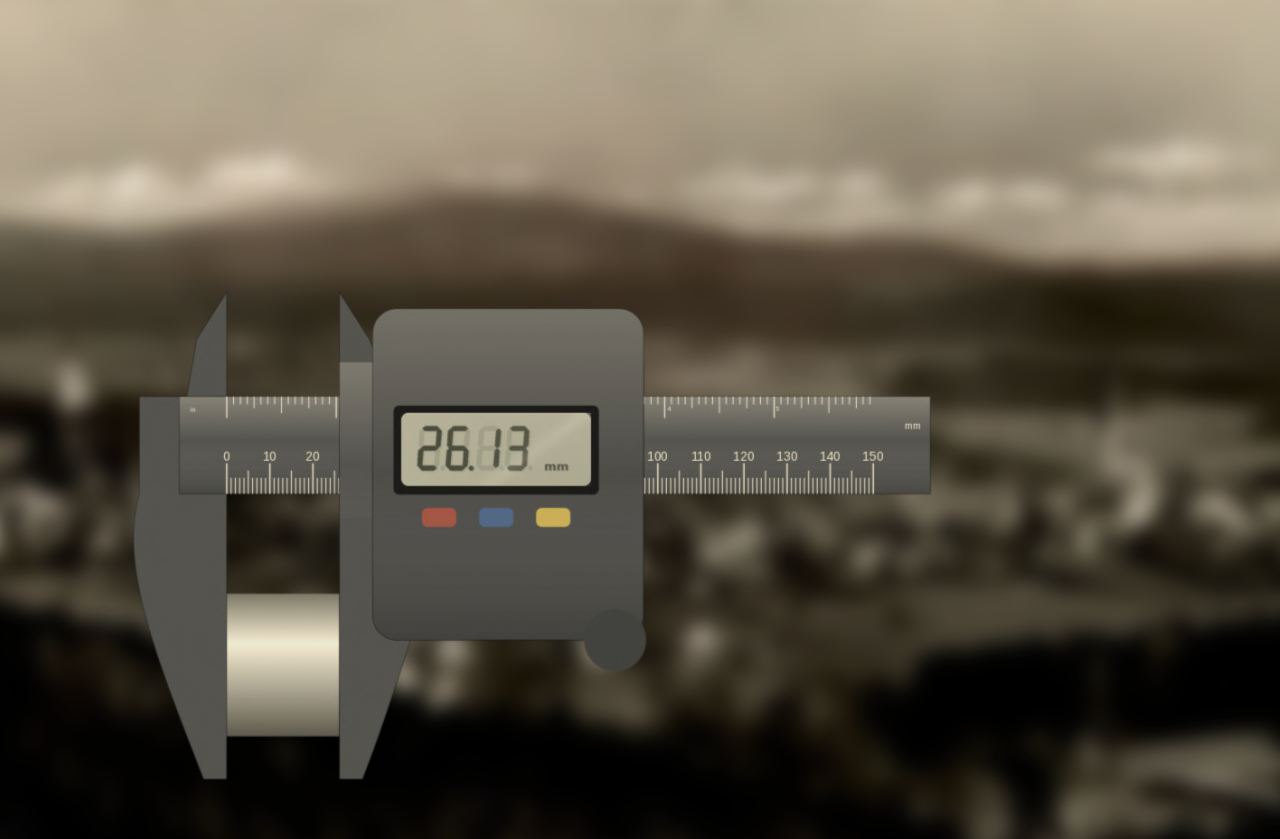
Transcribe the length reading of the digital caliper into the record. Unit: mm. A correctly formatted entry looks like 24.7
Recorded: 26.13
